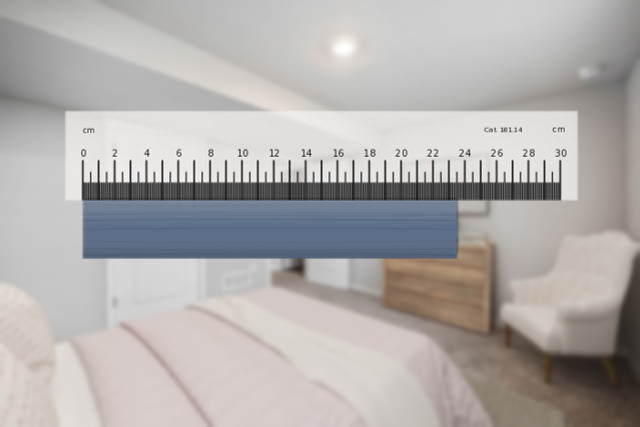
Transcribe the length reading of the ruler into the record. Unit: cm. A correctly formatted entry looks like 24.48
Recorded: 23.5
